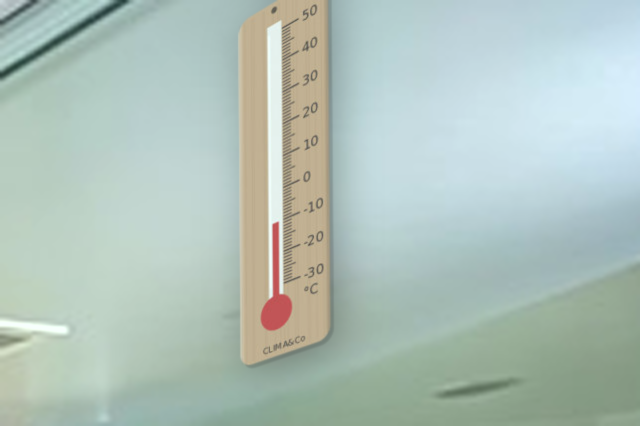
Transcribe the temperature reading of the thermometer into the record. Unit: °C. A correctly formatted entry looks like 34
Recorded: -10
